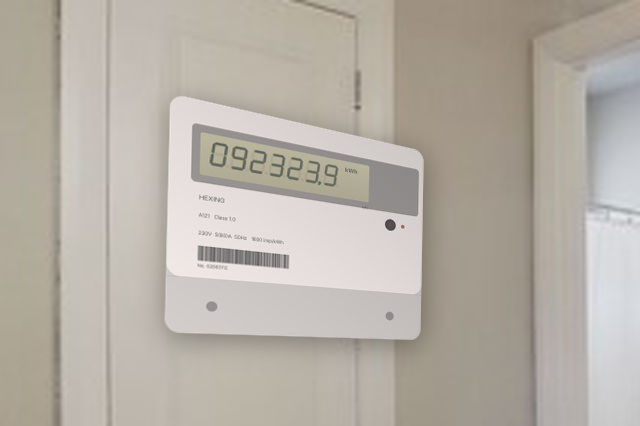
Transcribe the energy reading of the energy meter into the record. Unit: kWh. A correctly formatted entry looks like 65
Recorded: 92323.9
